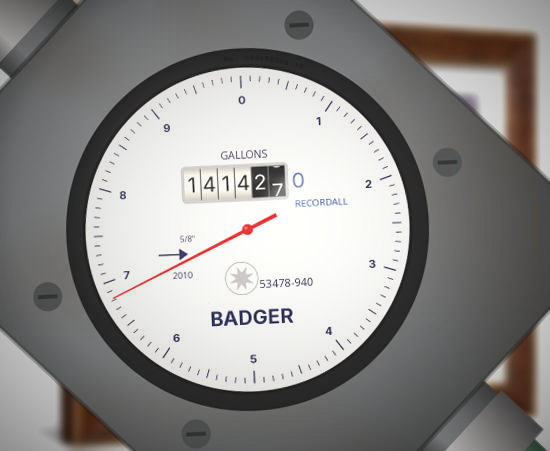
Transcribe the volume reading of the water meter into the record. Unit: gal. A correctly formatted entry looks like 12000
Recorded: 1414266.8
